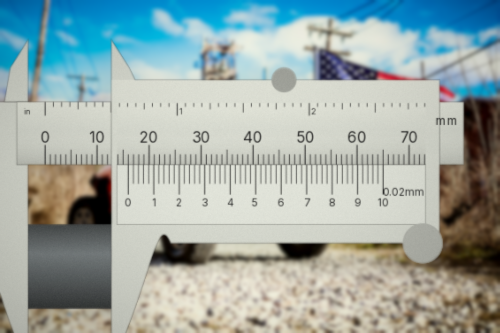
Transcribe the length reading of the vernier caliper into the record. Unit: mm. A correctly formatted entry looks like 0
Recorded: 16.0
